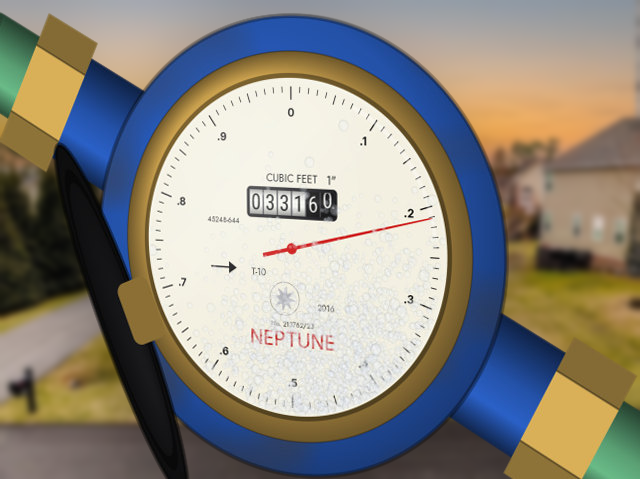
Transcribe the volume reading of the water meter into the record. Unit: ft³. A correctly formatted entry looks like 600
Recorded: 33160.21
